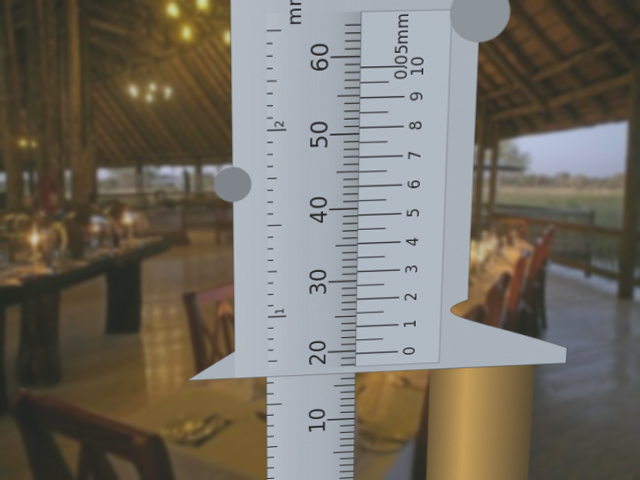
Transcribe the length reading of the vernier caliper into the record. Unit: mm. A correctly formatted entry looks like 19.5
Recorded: 19.6
